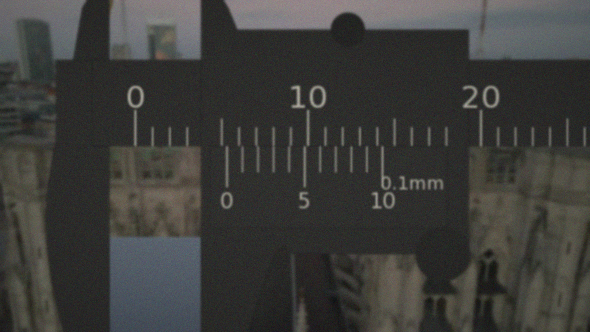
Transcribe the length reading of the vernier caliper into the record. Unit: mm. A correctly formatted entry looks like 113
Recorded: 5.3
